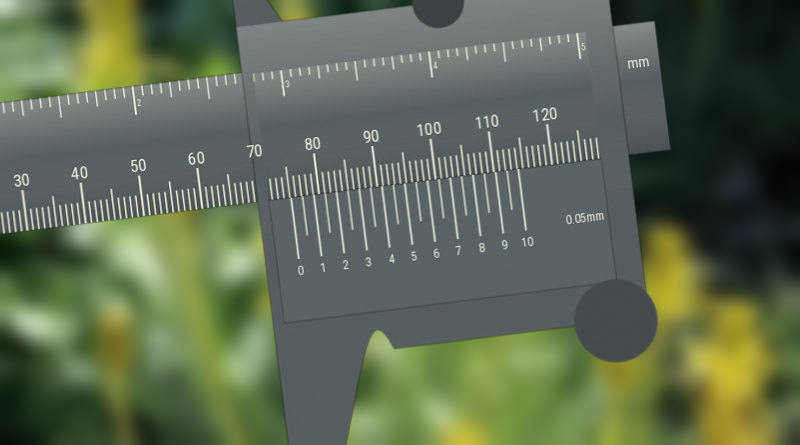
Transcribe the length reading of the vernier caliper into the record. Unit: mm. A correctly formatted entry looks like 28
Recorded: 75.2
